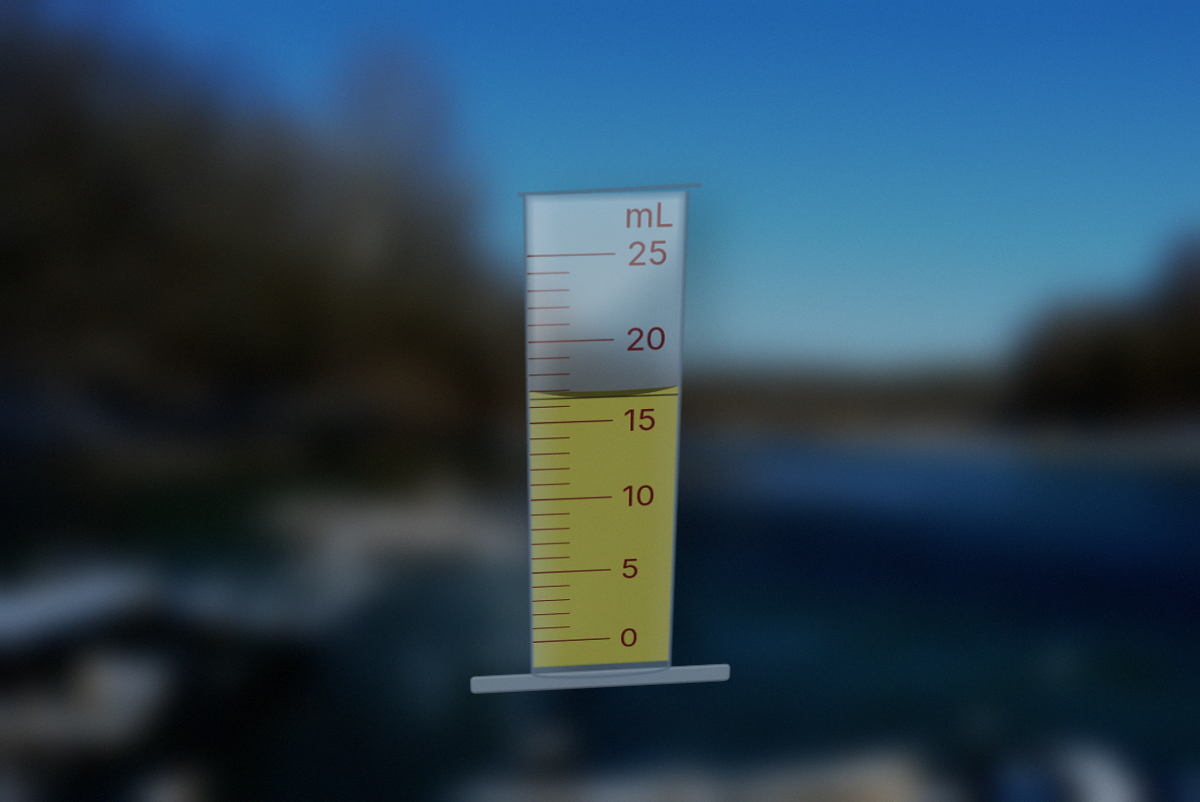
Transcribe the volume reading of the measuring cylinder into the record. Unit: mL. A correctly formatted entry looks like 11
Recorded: 16.5
